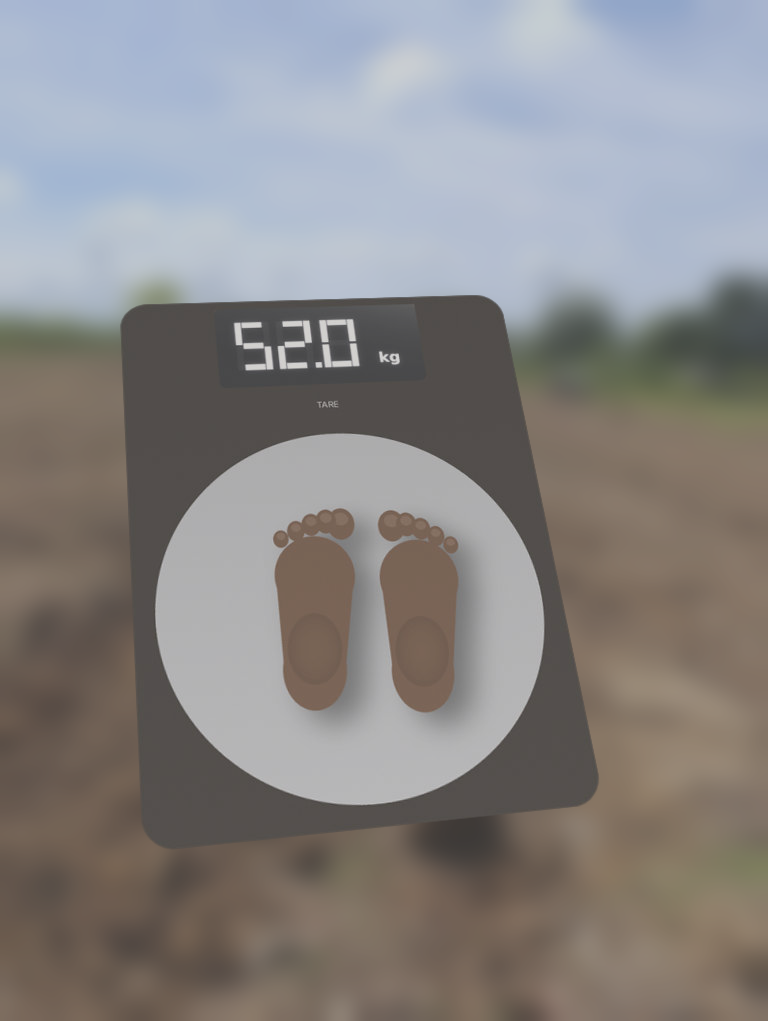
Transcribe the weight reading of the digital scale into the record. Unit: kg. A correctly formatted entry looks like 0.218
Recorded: 52.0
